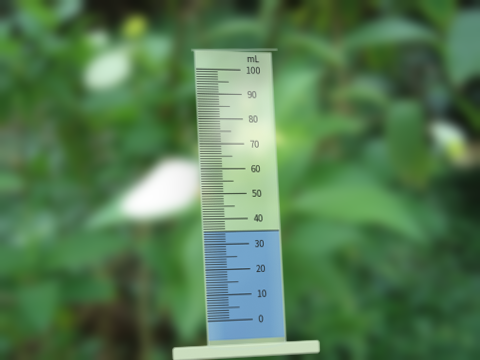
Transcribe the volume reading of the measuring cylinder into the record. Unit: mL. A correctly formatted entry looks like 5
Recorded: 35
